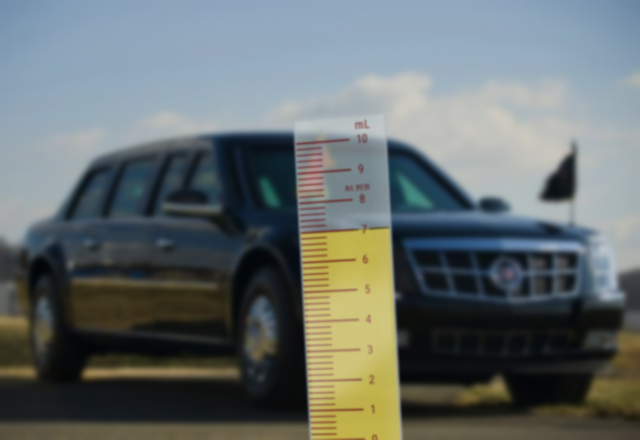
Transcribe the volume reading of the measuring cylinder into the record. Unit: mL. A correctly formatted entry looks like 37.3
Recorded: 7
